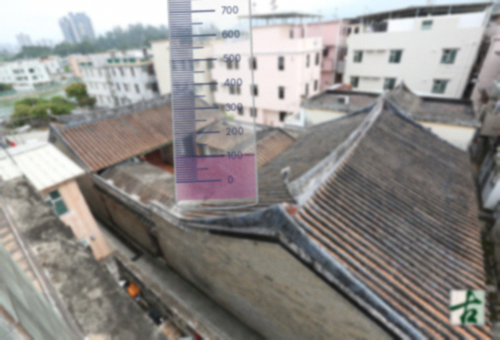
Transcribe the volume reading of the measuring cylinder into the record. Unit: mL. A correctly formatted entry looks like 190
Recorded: 100
